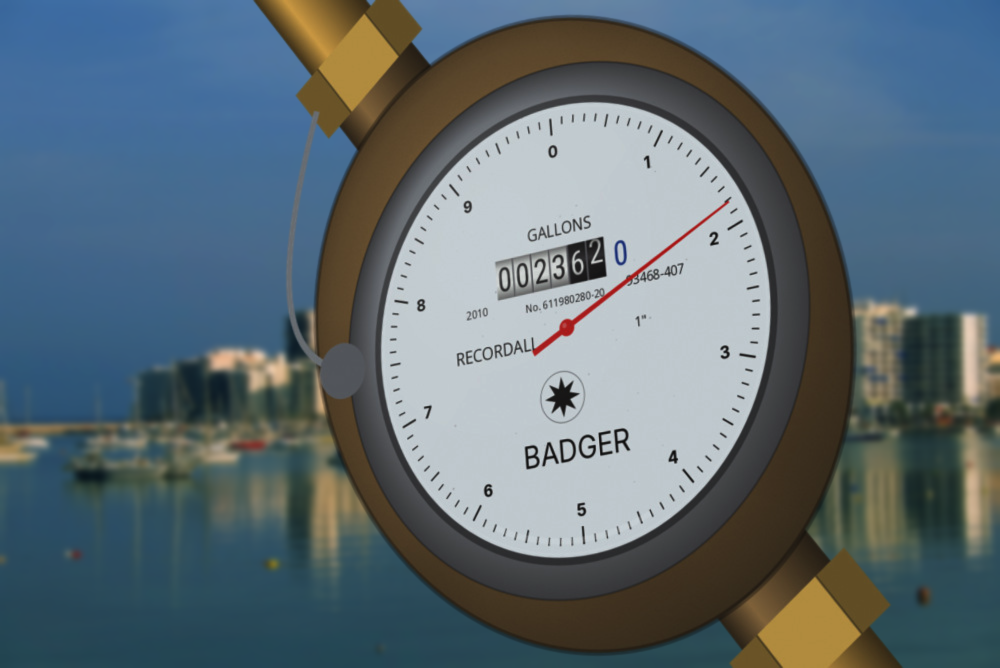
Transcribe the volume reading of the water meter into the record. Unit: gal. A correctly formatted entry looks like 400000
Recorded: 23621.8
